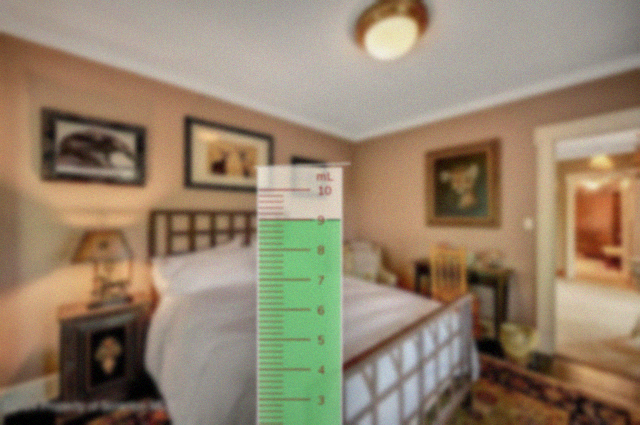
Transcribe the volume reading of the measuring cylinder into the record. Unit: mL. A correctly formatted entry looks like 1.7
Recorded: 9
